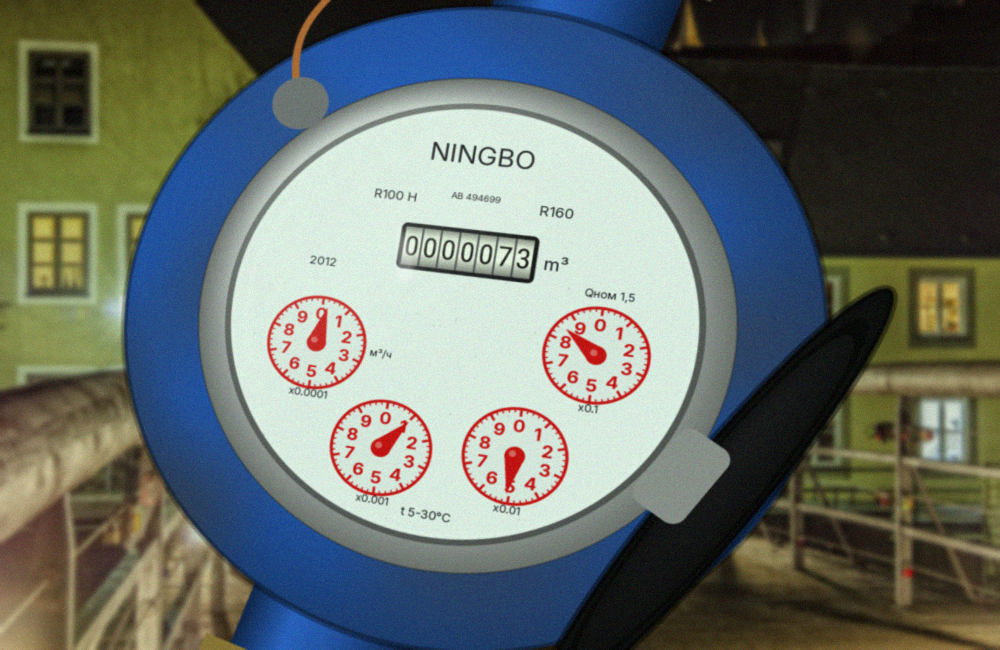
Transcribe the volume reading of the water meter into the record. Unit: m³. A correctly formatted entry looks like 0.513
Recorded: 73.8510
